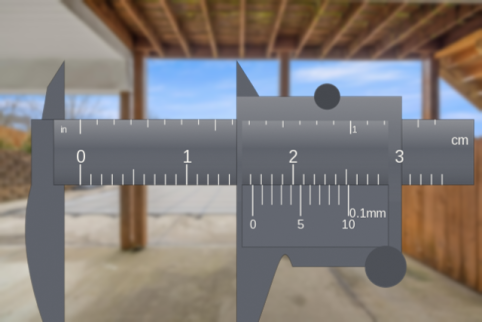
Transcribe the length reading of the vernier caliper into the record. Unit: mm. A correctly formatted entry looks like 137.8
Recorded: 16.2
